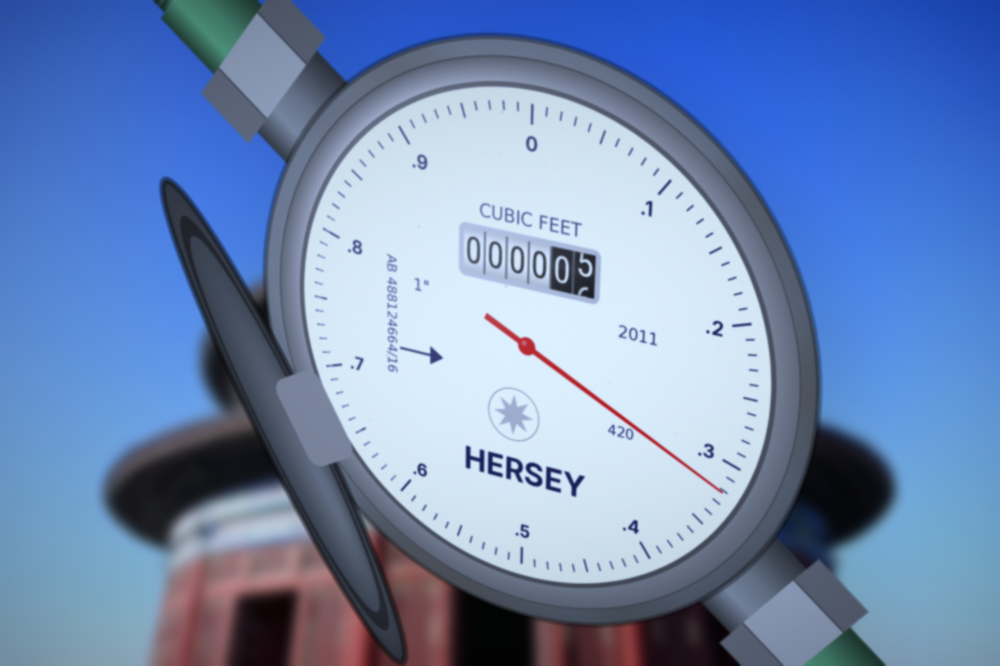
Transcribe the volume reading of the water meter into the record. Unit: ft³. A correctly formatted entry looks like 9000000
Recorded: 5.32
